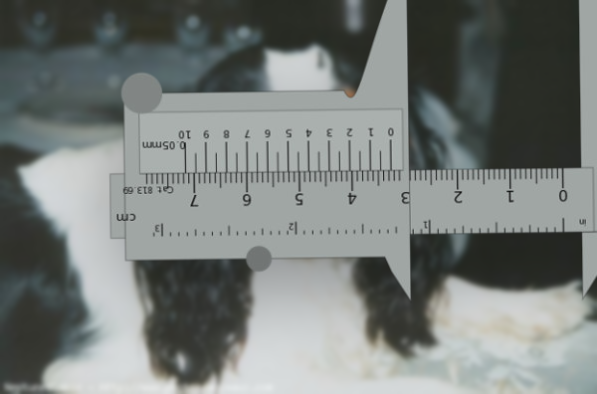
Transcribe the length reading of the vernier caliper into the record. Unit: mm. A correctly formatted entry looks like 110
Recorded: 32.6
